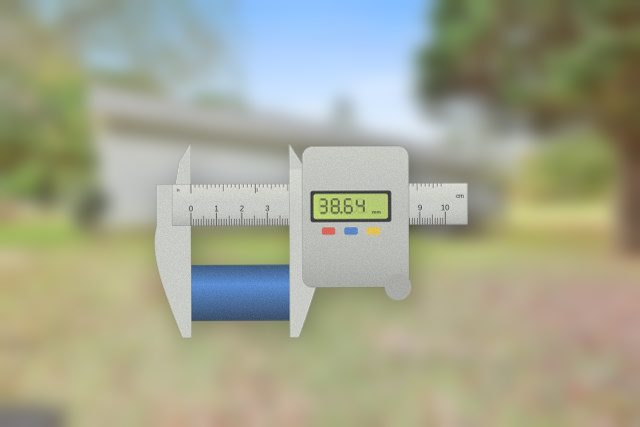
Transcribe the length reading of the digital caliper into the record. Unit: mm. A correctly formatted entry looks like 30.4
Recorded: 38.64
